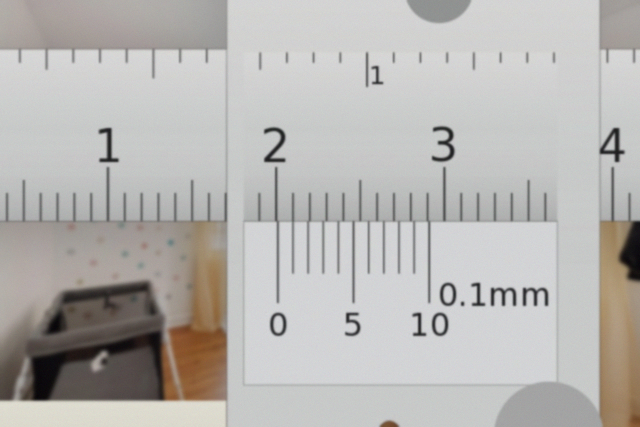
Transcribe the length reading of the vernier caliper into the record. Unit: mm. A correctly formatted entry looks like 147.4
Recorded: 20.1
